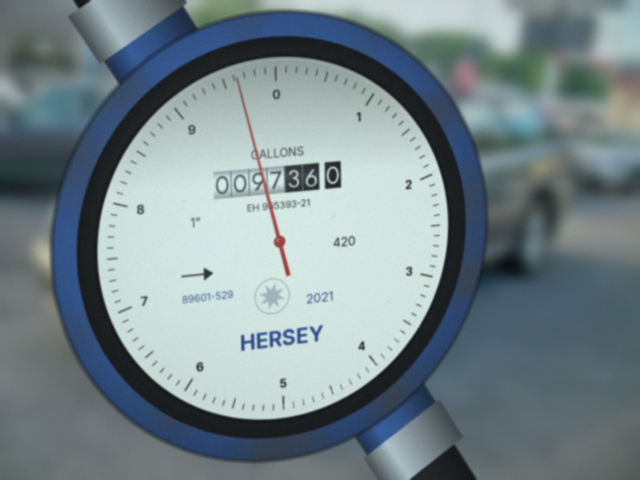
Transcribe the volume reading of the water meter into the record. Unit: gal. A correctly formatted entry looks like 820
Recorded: 97359.6
